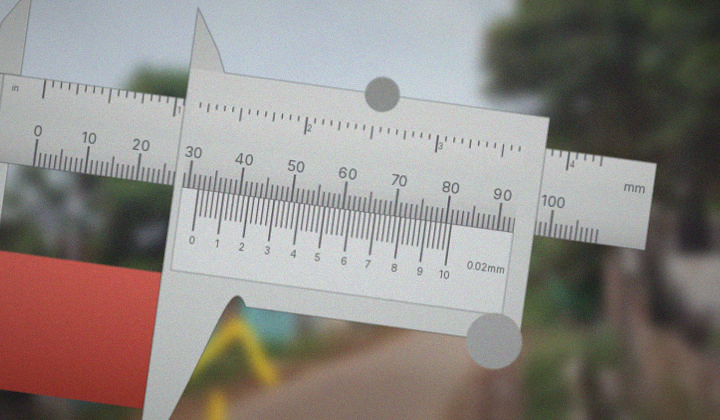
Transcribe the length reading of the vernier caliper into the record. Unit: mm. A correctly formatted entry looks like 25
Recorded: 32.0
